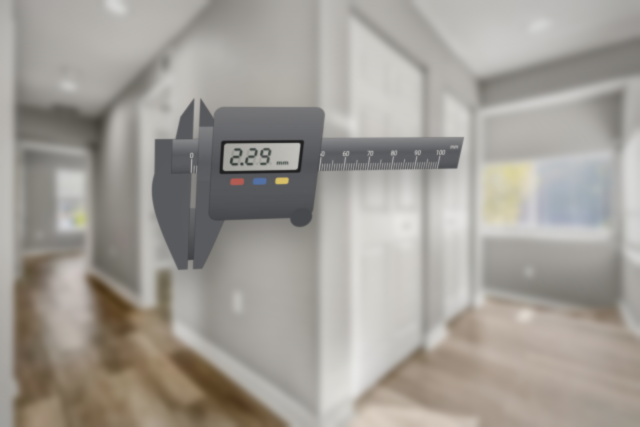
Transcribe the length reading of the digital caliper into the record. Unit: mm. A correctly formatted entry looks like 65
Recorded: 2.29
